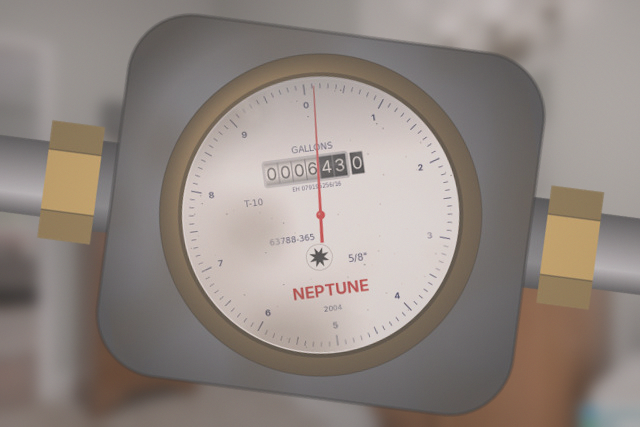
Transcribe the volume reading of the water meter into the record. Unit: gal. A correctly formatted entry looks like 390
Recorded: 6430.1
